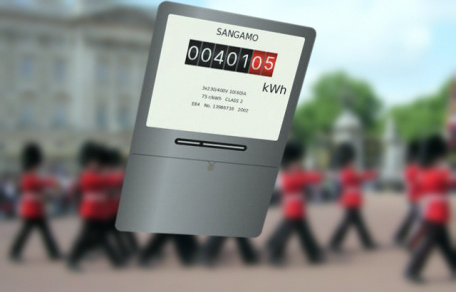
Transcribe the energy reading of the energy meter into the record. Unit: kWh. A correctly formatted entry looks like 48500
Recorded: 401.05
